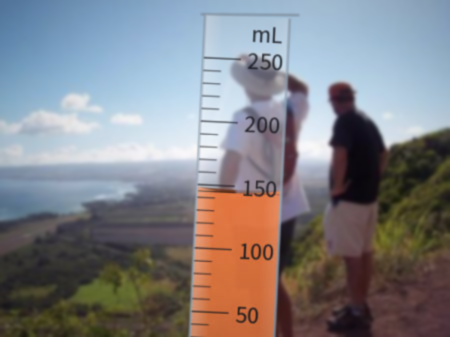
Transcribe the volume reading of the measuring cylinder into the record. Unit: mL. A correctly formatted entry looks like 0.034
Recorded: 145
